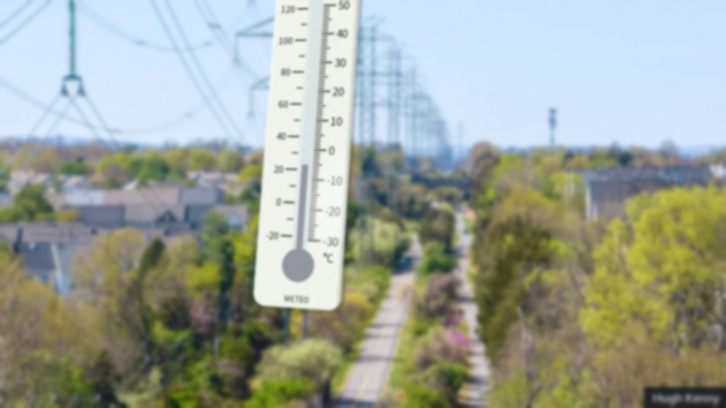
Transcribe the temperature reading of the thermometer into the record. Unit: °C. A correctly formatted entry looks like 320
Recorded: -5
